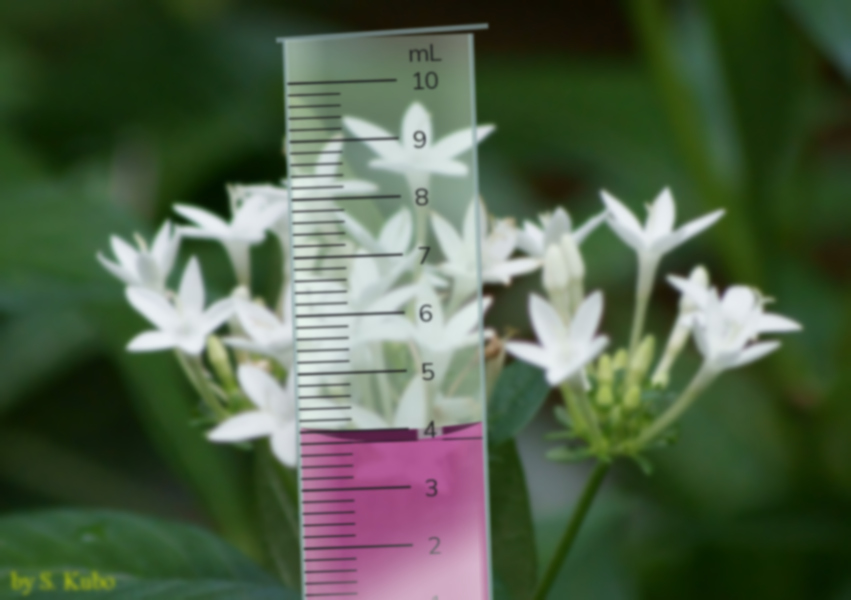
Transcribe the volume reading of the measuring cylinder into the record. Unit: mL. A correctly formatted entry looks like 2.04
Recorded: 3.8
